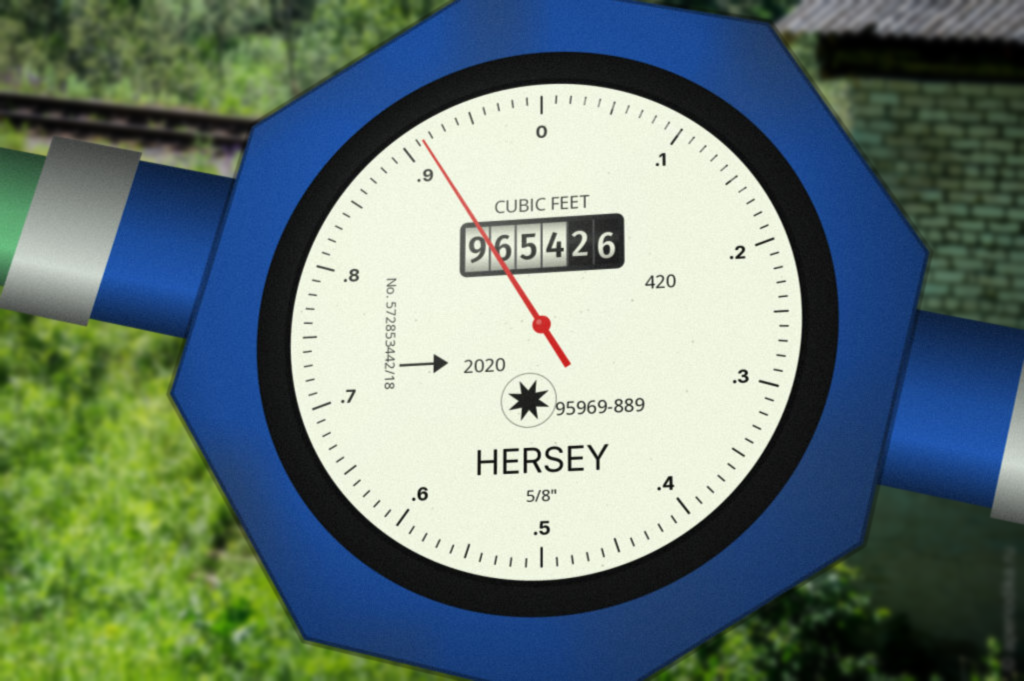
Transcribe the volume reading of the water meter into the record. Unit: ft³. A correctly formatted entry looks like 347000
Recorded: 965425.91
